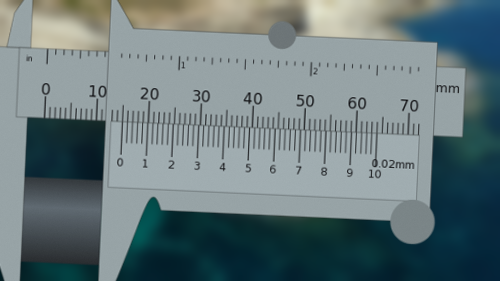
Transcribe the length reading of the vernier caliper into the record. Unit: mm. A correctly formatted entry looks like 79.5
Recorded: 15.0
